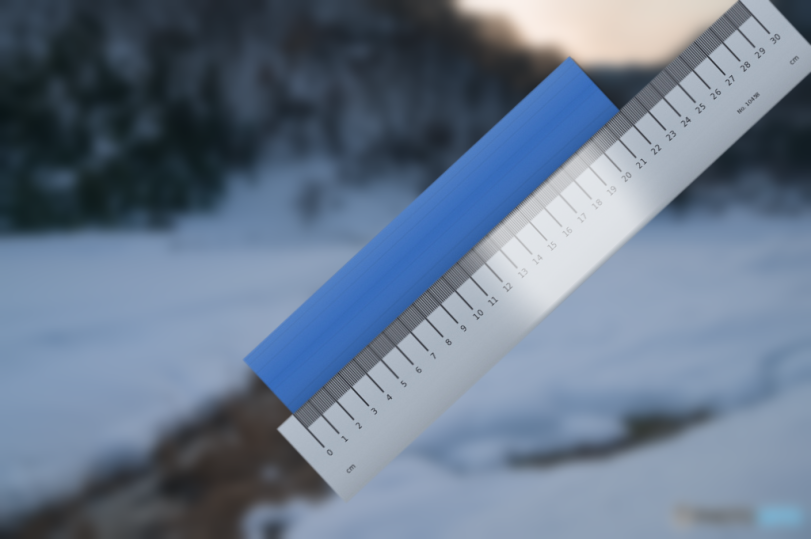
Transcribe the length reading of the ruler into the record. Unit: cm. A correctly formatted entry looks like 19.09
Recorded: 22
